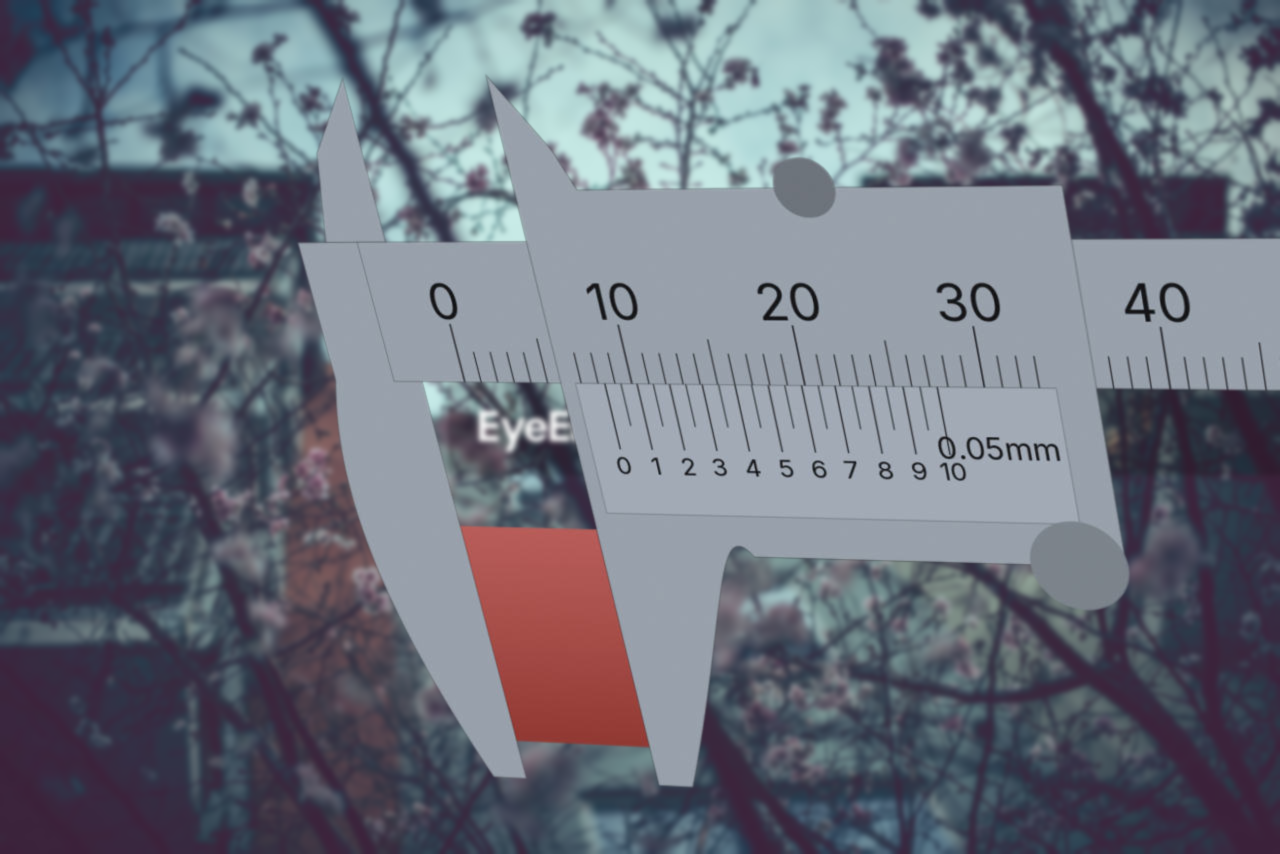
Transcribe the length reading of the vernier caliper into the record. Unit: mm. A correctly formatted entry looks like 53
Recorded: 8.4
